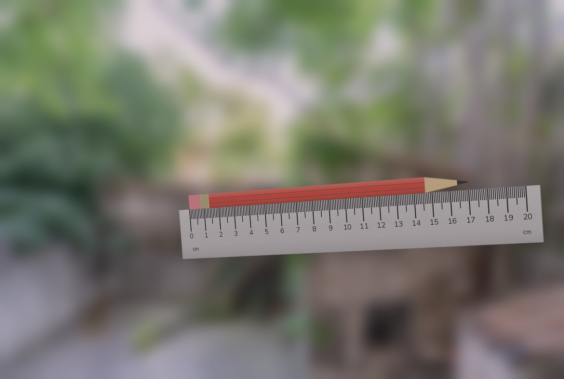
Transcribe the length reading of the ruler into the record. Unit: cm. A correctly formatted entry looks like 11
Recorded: 17
